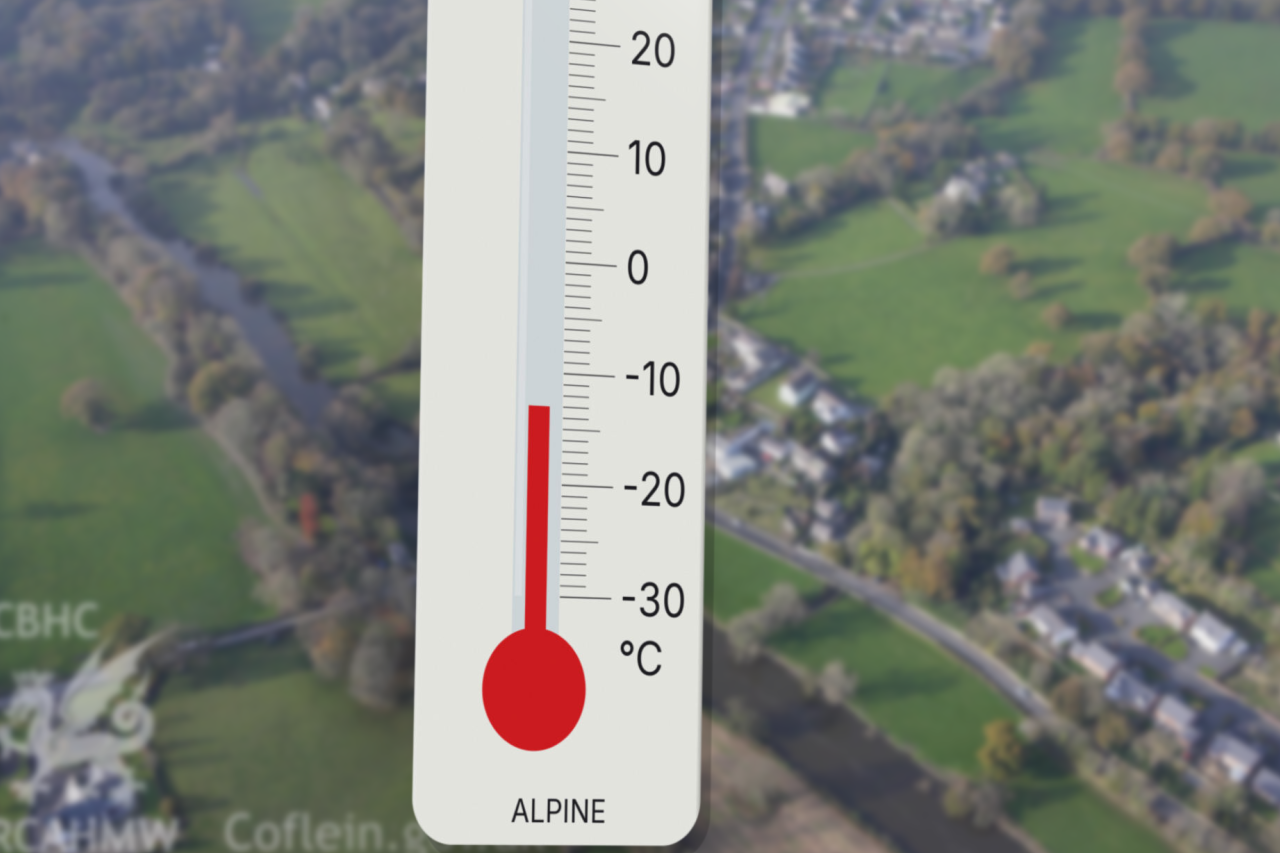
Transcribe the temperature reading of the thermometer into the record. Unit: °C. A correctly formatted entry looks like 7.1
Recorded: -13
